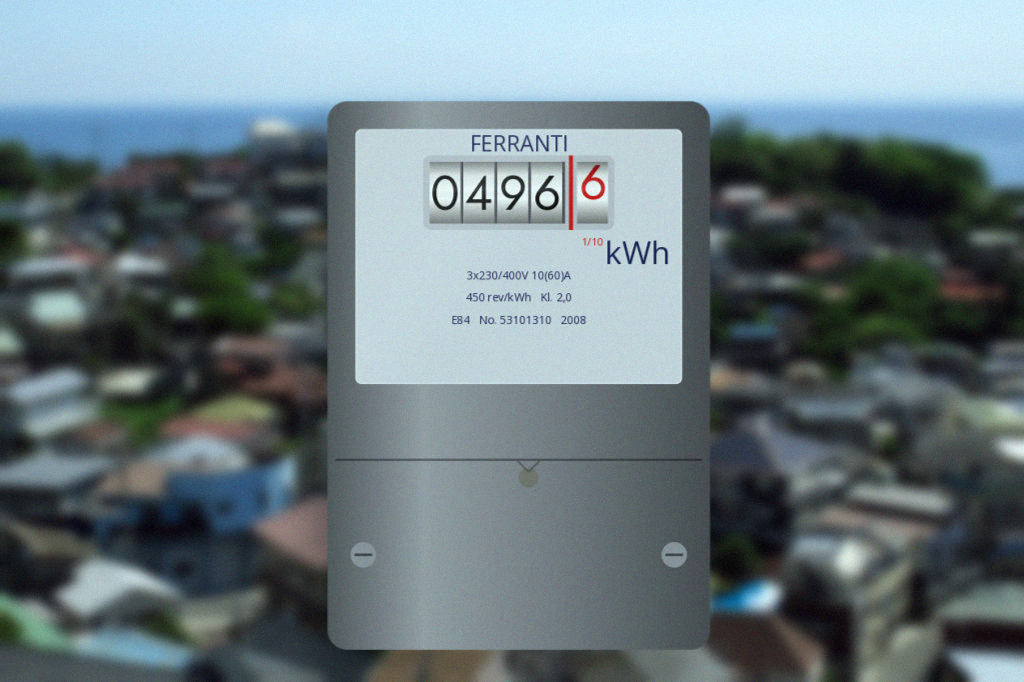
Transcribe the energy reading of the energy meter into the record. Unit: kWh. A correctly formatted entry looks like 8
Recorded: 496.6
